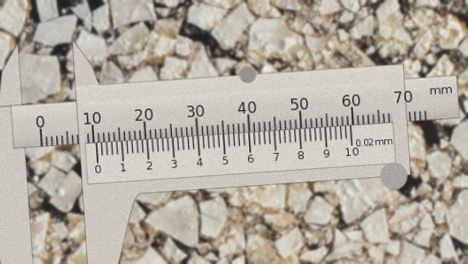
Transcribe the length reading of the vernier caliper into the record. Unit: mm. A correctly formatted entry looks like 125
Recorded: 10.5
